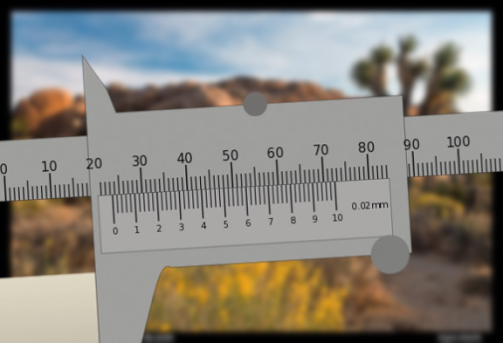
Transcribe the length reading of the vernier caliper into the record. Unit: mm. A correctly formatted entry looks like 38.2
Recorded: 23.5
